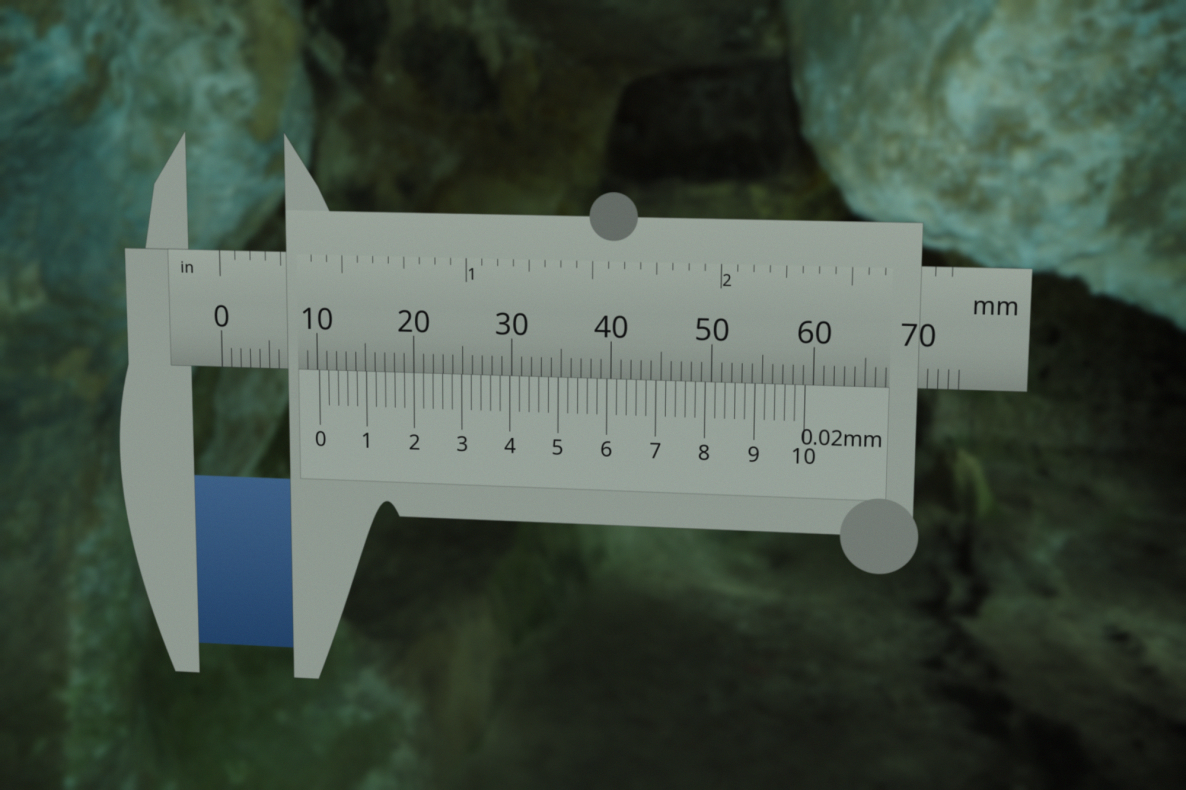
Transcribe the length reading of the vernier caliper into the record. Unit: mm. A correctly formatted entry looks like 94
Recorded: 10.2
